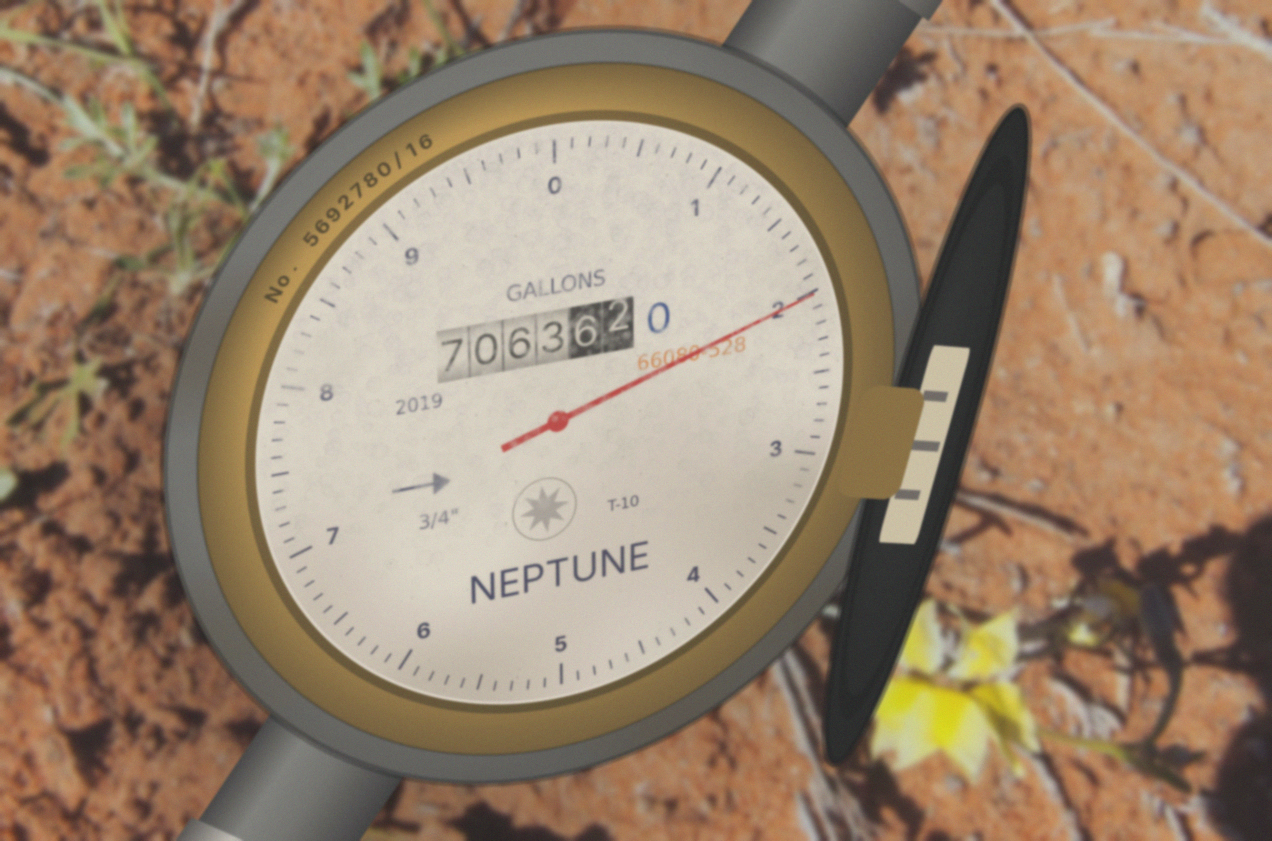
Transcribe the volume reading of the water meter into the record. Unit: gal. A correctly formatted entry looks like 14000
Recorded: 7063622.0
